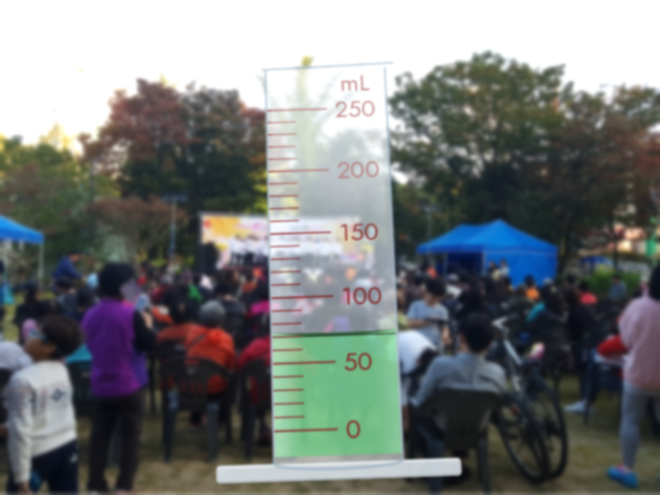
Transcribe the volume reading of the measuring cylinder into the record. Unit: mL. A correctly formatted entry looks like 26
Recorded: 70
